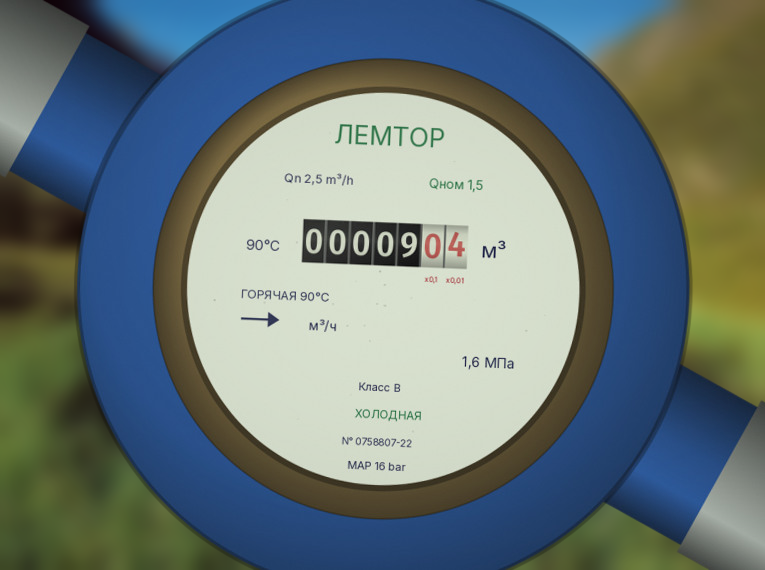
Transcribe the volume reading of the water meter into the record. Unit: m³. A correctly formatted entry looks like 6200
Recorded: 9.04
